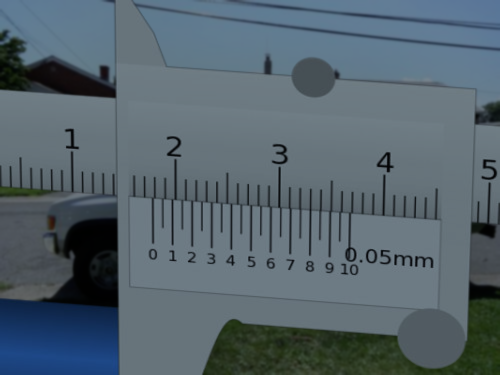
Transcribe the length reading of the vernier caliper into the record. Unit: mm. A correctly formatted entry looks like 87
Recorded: 17.8
